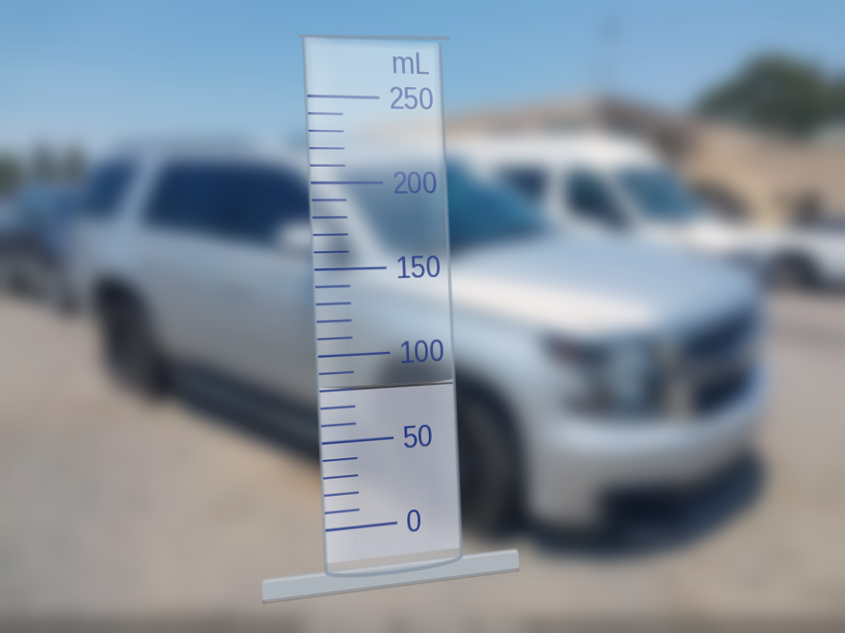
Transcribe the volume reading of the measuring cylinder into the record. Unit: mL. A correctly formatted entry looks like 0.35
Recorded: 80
